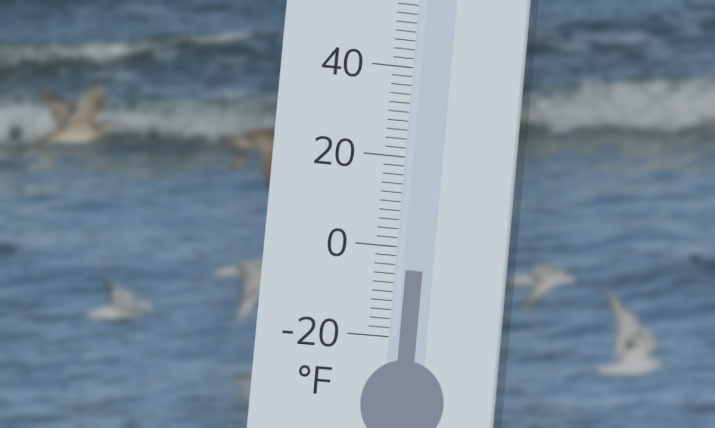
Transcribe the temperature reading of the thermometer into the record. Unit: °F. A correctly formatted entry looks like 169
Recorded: -5
